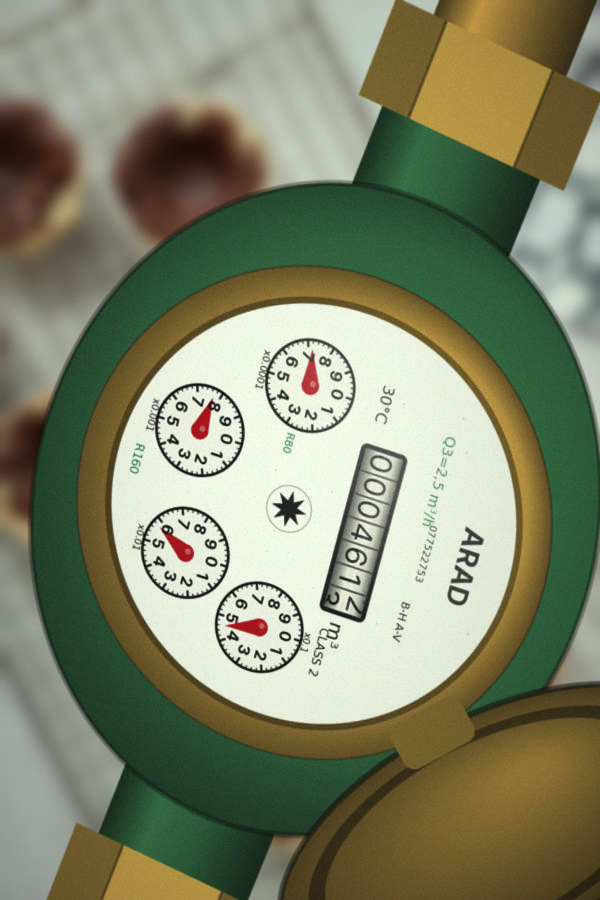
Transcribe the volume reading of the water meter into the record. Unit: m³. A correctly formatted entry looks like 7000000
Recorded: 4612.4577
